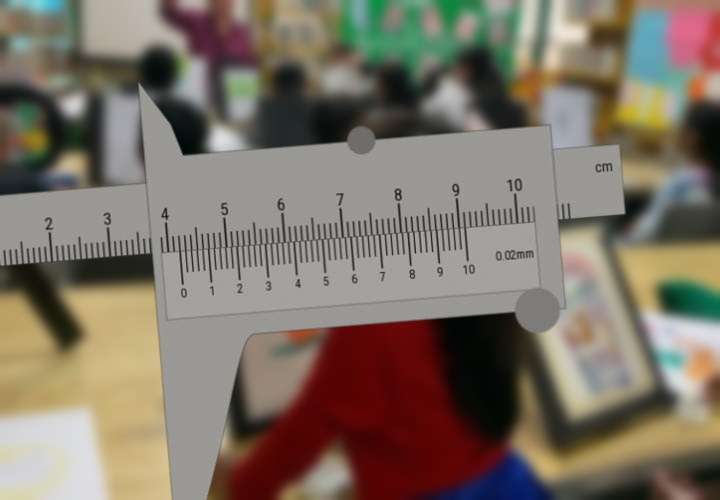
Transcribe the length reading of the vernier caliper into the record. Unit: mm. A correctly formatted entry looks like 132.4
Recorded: 42.0
